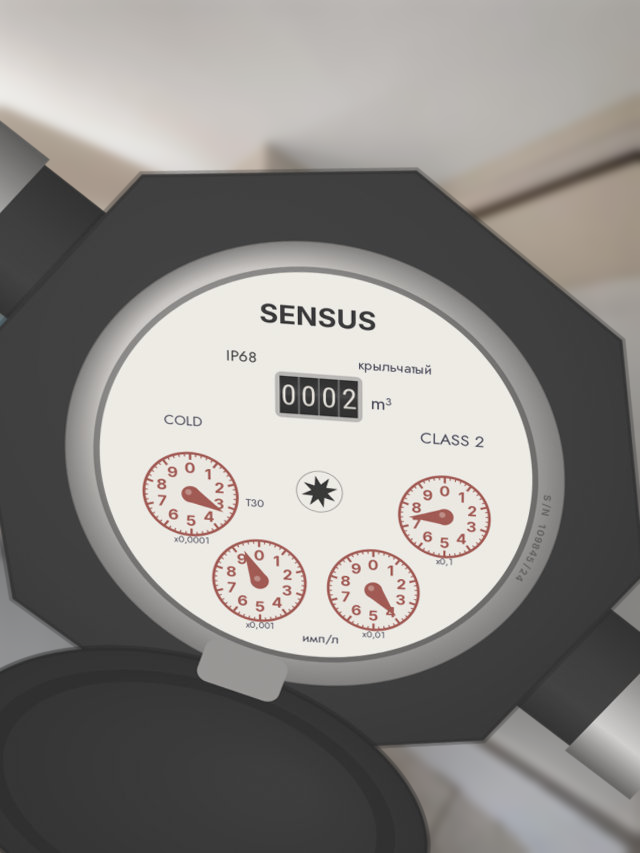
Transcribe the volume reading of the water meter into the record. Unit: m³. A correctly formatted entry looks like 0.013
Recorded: 2.7393
